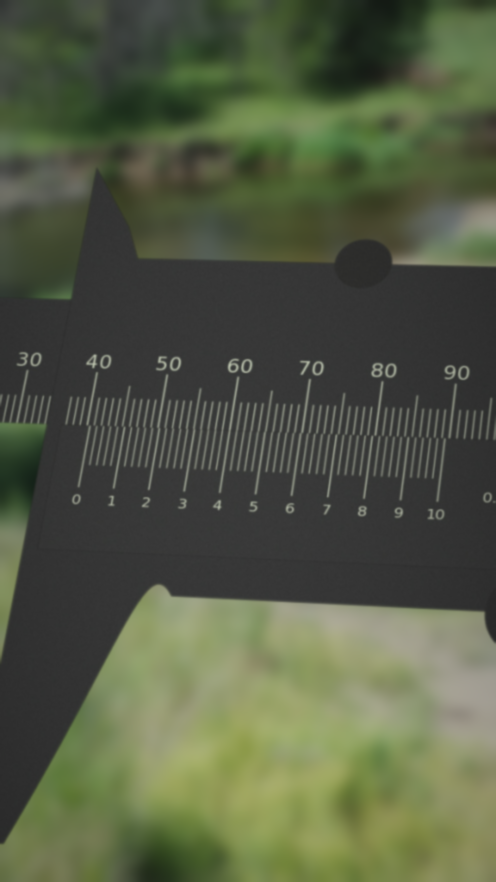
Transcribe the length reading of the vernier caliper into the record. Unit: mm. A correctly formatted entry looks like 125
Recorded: 40.4
